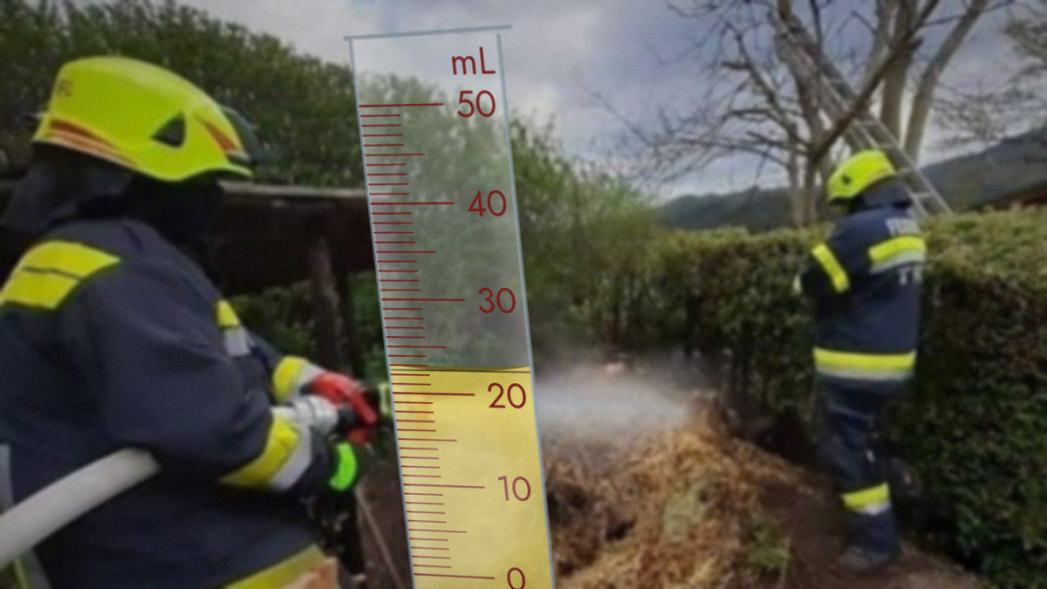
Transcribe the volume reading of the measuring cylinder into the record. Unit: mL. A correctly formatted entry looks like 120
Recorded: 22.5
